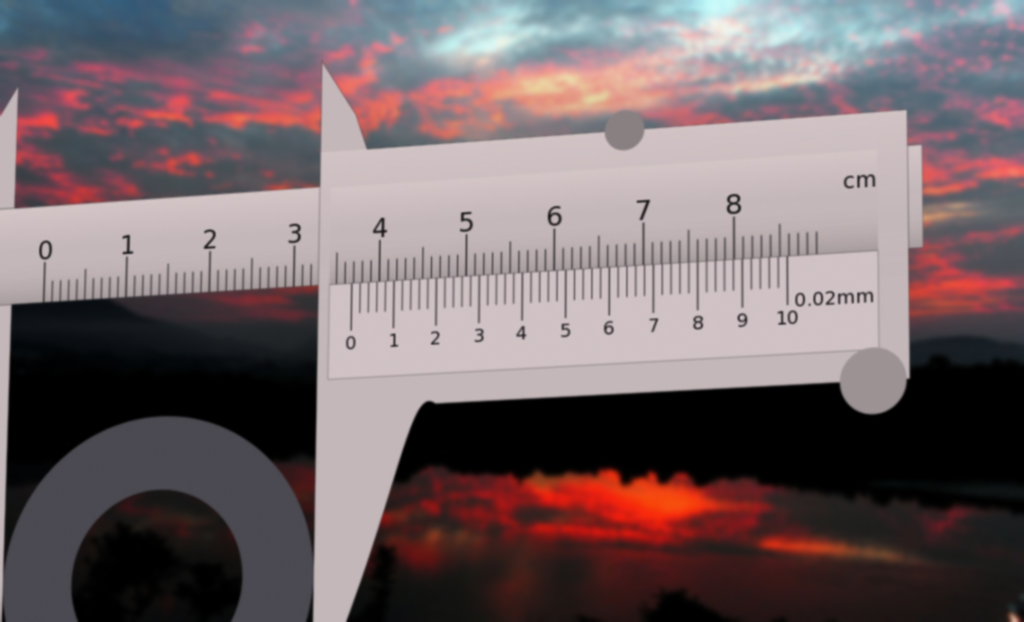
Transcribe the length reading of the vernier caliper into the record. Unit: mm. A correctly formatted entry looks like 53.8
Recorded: 36.8
